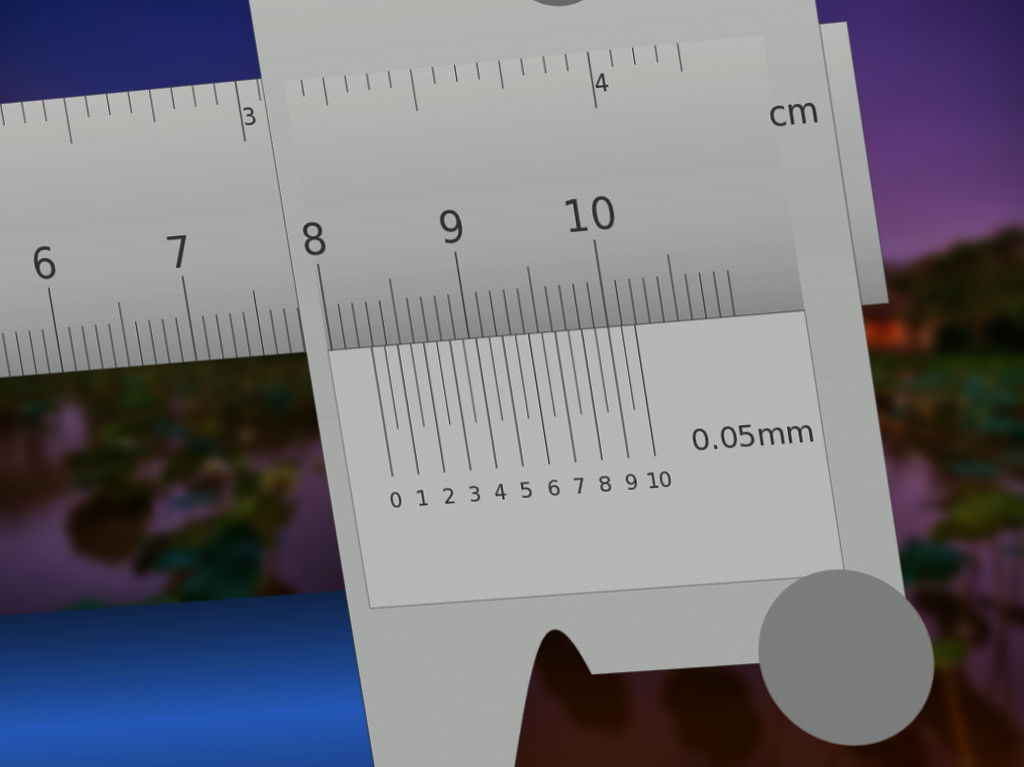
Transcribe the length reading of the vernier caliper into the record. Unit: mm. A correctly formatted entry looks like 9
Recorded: 82.9
